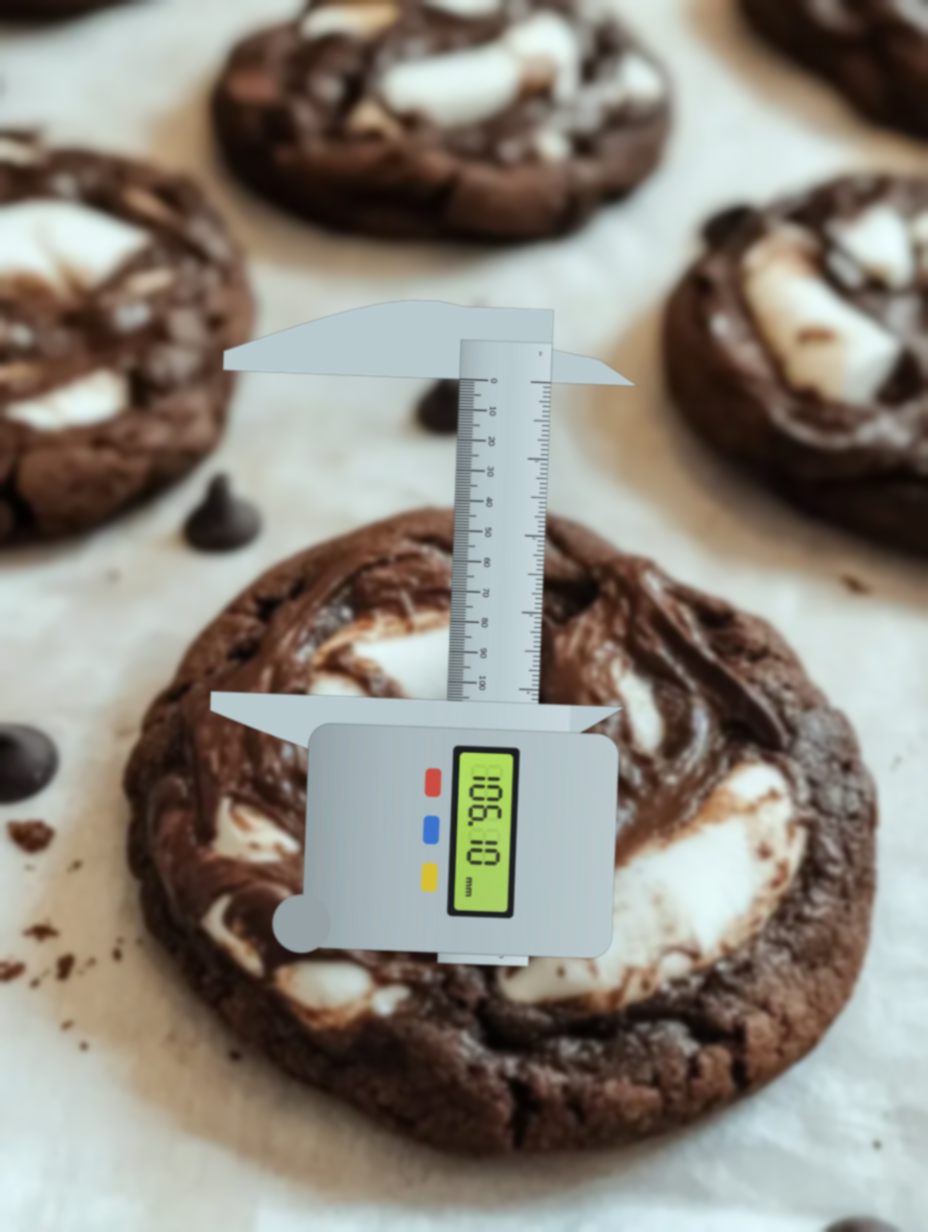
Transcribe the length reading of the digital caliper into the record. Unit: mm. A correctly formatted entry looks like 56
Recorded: 106.10
